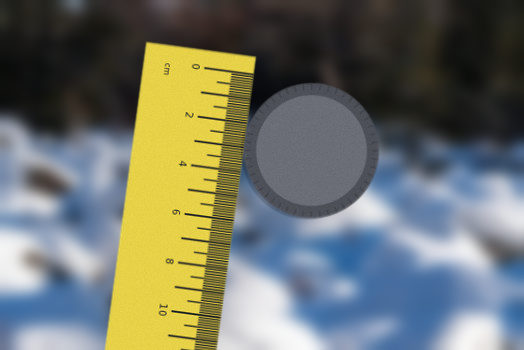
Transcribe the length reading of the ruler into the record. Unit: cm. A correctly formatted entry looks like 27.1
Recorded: 5.5
